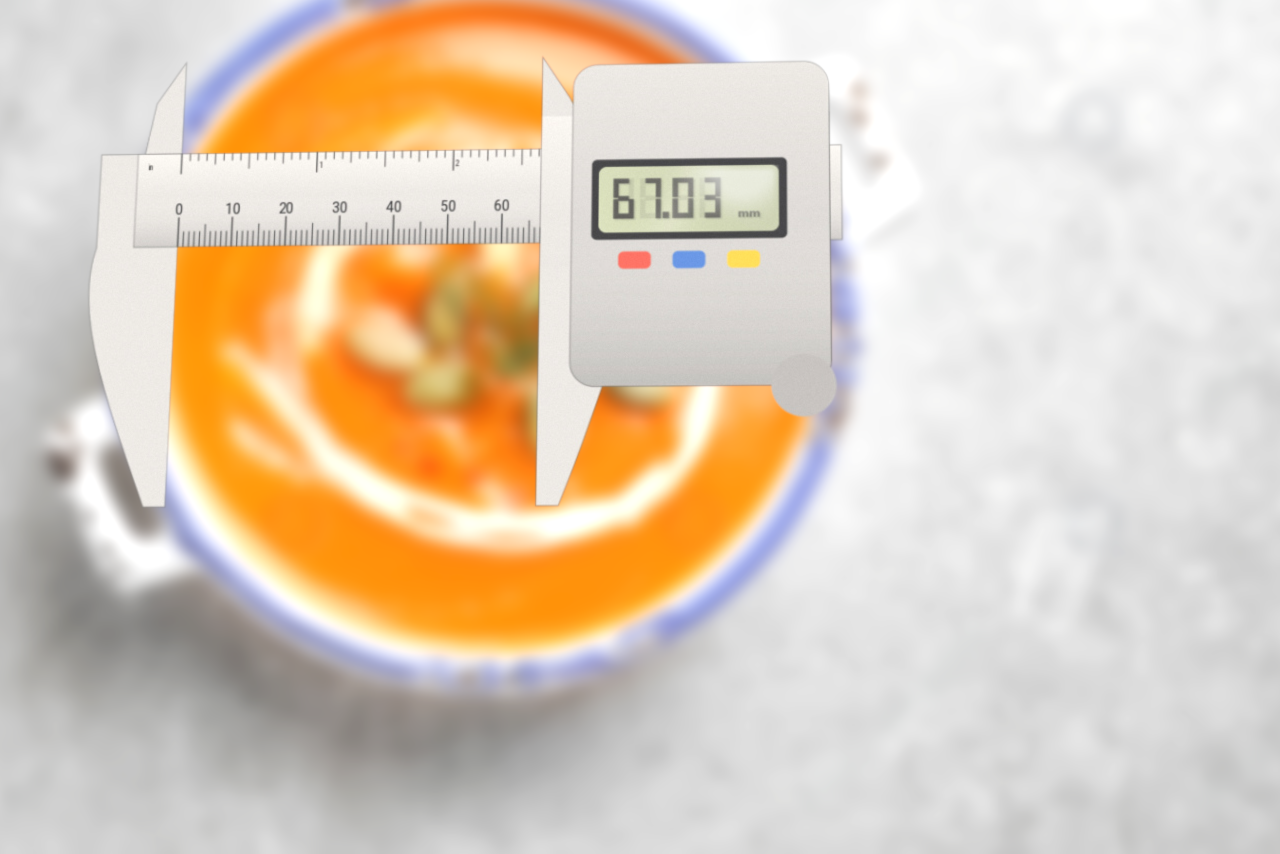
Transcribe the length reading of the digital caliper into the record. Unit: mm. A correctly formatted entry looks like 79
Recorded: 67.03
